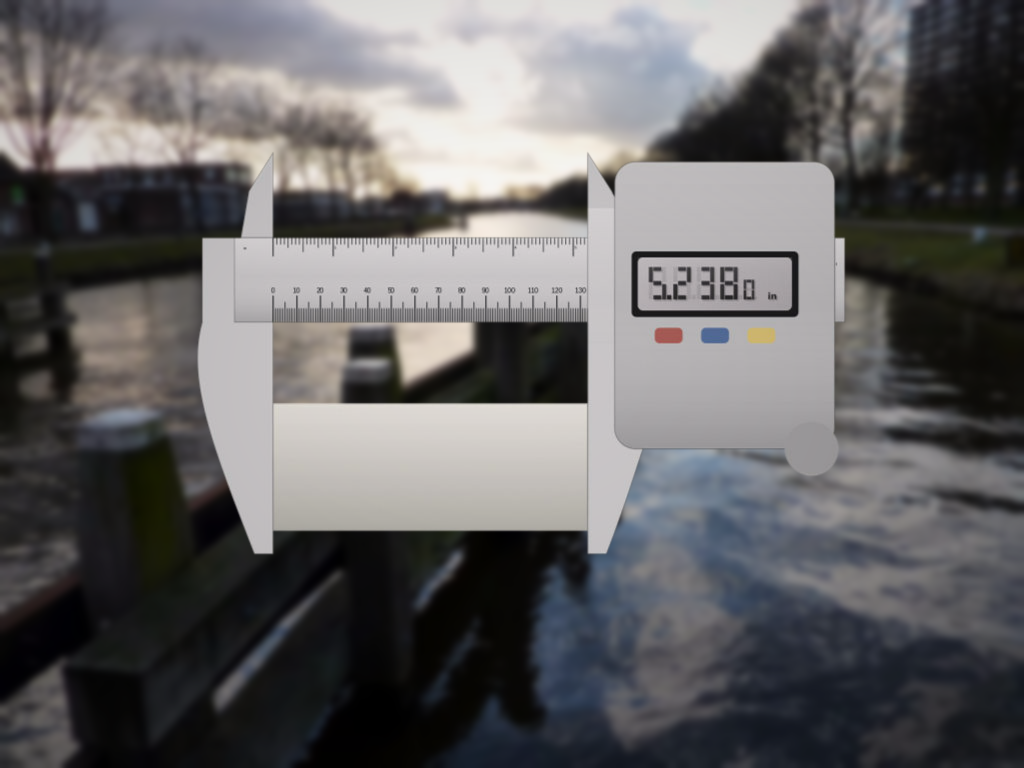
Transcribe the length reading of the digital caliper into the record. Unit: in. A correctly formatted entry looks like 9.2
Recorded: 5.2380
